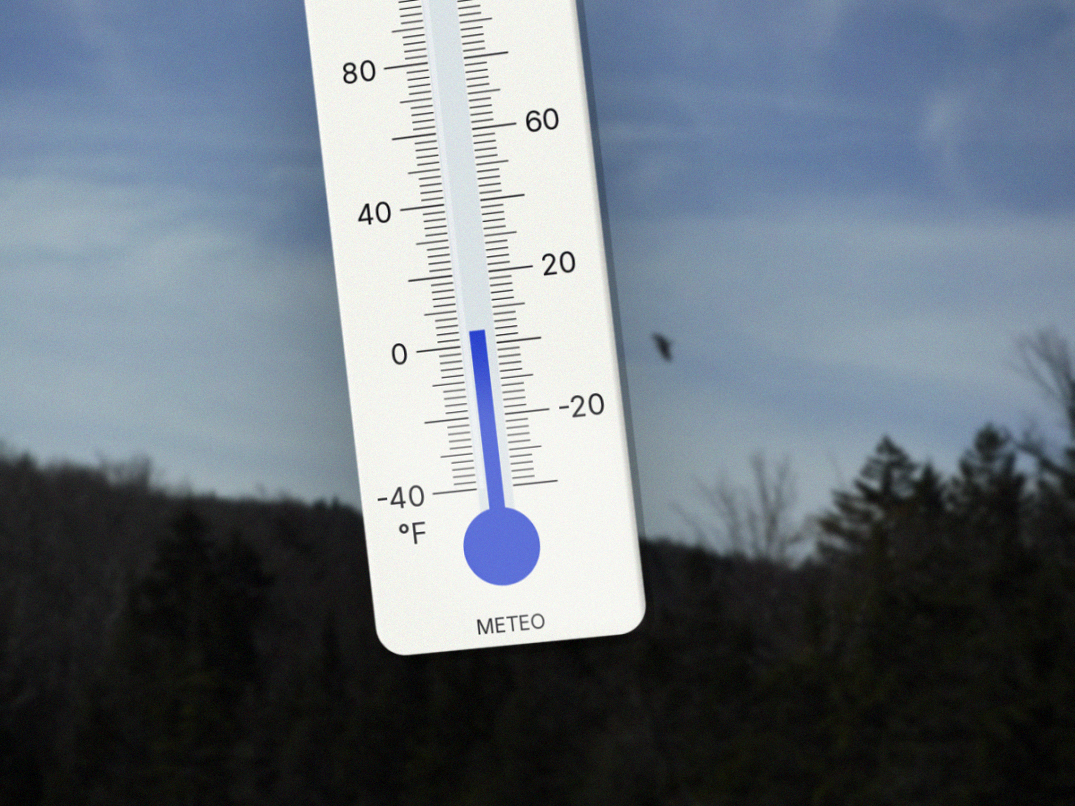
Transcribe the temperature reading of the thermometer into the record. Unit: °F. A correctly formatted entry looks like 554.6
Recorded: 4
